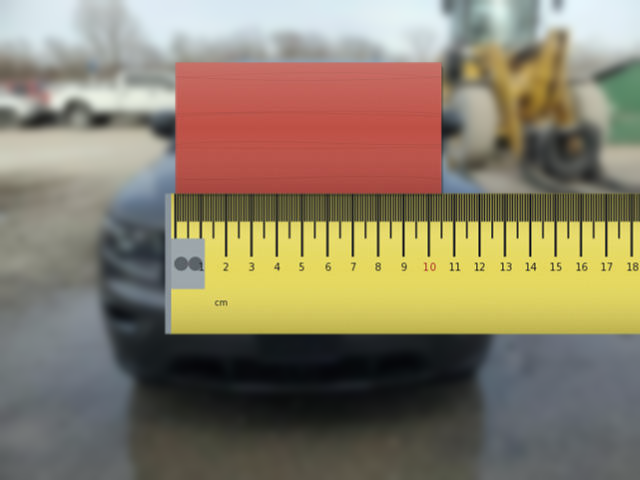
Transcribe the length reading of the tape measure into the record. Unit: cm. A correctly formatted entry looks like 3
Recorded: 10.5
